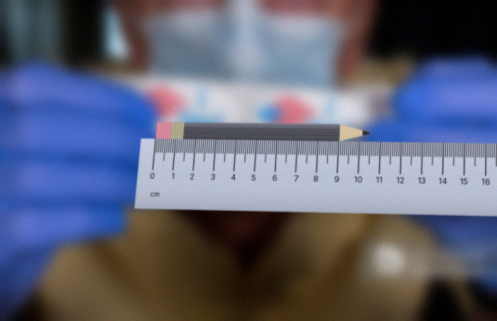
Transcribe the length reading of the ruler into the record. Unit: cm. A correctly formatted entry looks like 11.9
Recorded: 10.5
